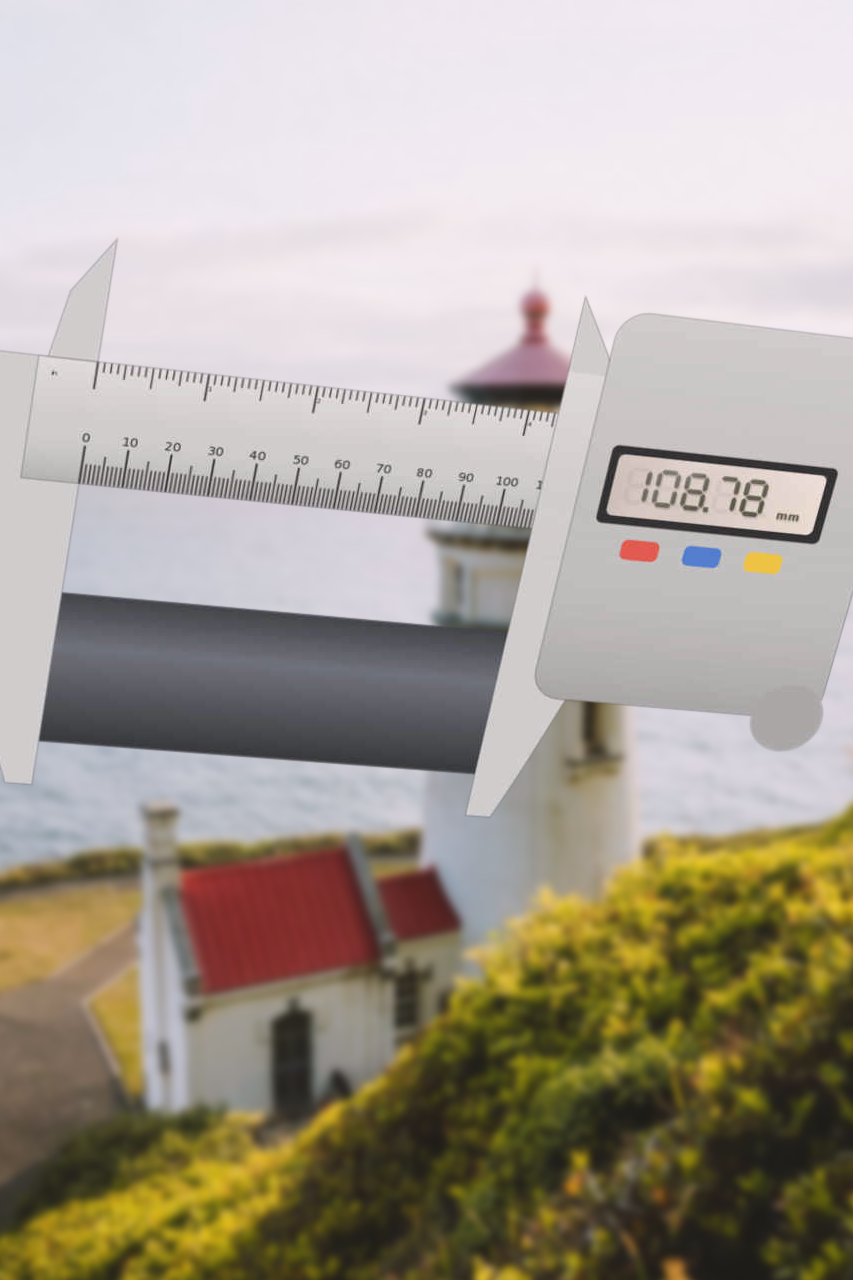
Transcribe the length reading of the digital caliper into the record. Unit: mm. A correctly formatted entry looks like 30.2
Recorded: 108.78
